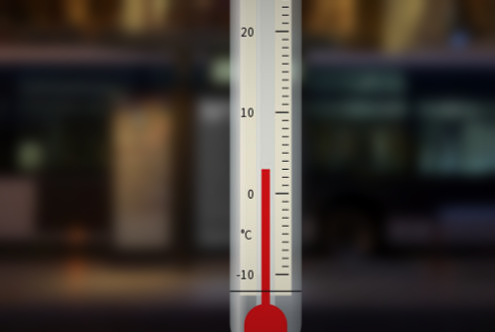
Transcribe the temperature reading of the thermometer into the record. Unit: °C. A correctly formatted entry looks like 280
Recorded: 3
